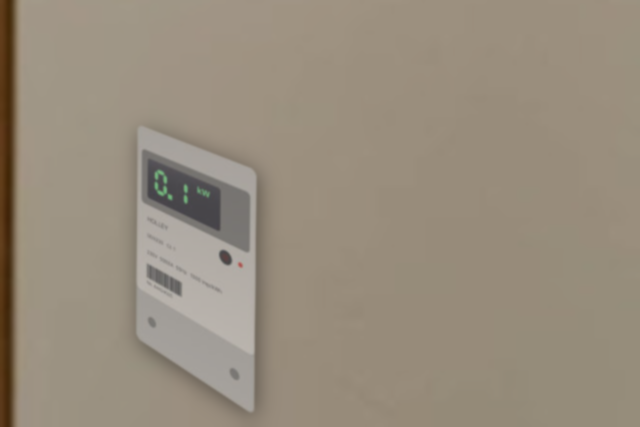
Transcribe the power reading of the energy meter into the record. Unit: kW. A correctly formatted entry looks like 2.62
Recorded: 0.1
